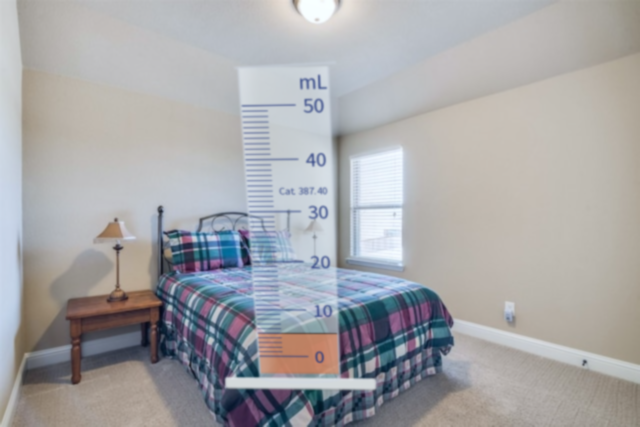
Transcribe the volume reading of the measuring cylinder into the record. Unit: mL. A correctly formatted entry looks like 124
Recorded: 5
